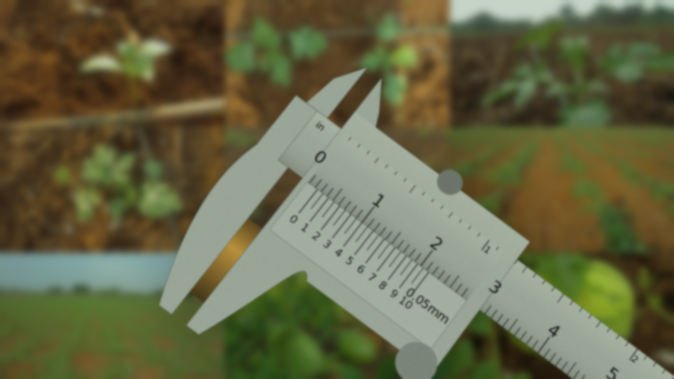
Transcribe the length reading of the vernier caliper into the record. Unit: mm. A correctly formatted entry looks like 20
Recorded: 2.4
